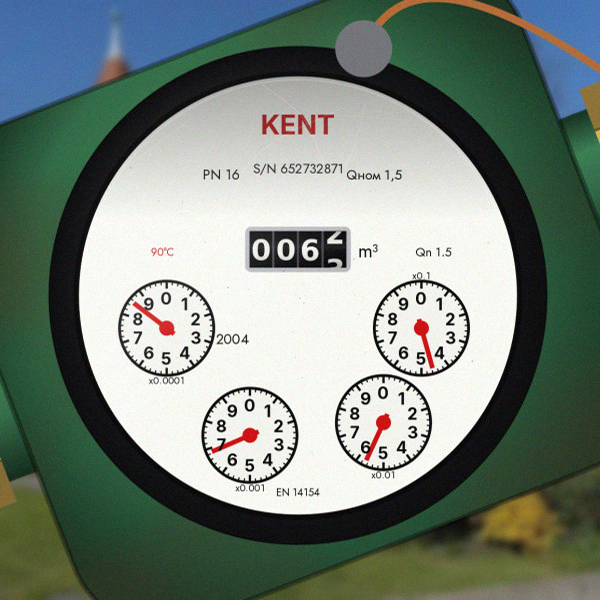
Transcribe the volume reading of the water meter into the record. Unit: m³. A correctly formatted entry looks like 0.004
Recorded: 62.4568
